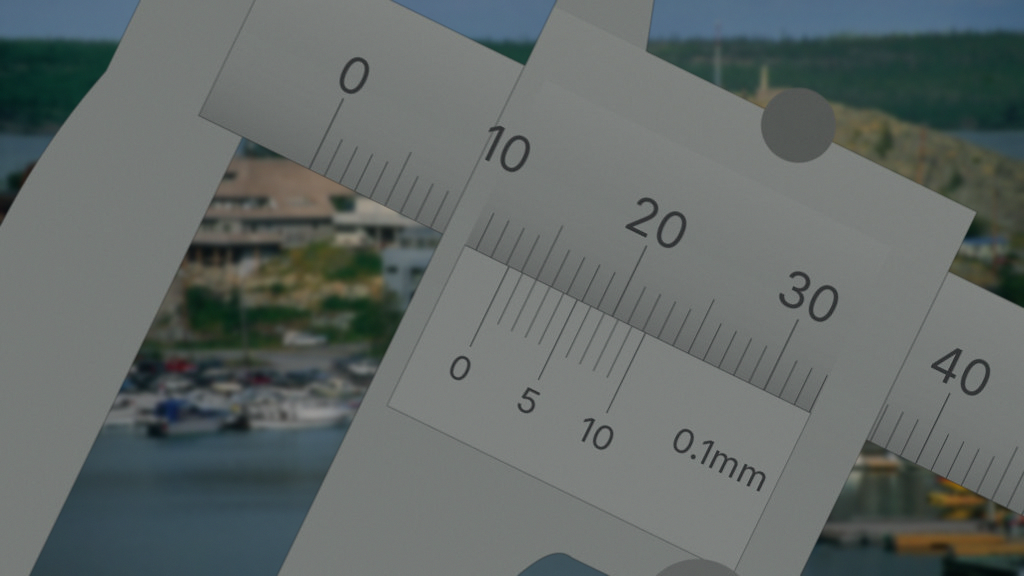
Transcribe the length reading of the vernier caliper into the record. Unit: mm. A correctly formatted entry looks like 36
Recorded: 13.2
